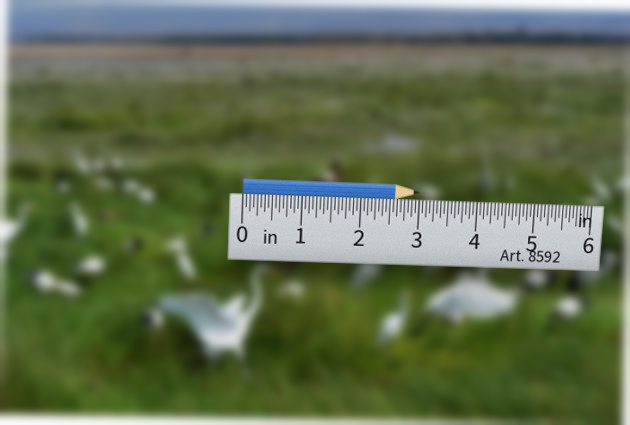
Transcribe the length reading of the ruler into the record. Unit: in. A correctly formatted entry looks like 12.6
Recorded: 3
